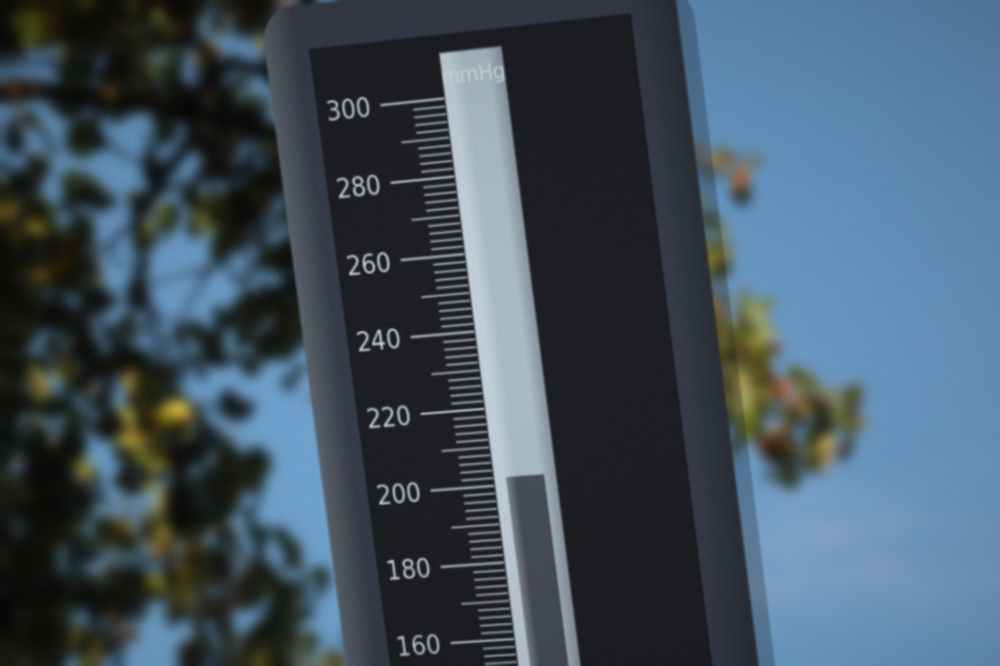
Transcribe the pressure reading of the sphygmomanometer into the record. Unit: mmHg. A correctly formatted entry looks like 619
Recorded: 202
